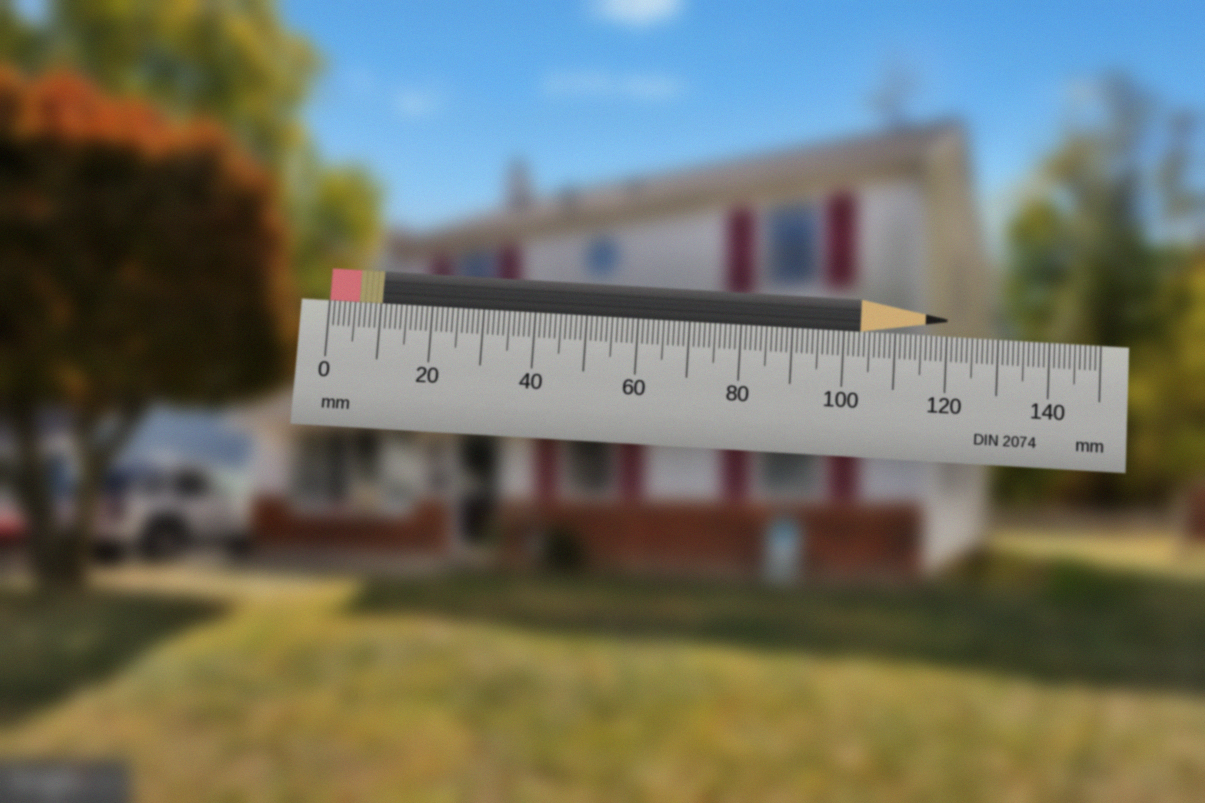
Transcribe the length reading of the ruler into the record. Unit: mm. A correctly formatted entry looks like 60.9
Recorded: 120
